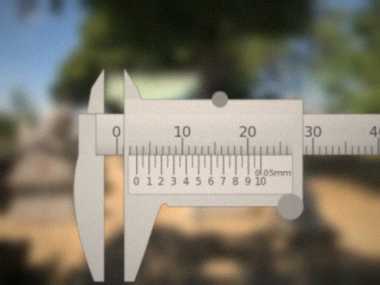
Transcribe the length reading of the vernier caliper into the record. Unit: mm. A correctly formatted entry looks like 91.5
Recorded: 3.0
